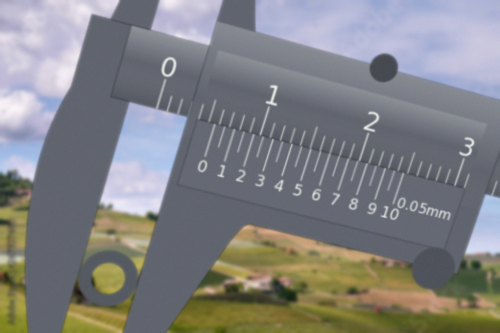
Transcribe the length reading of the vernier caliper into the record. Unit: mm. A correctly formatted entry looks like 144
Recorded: 5.6
